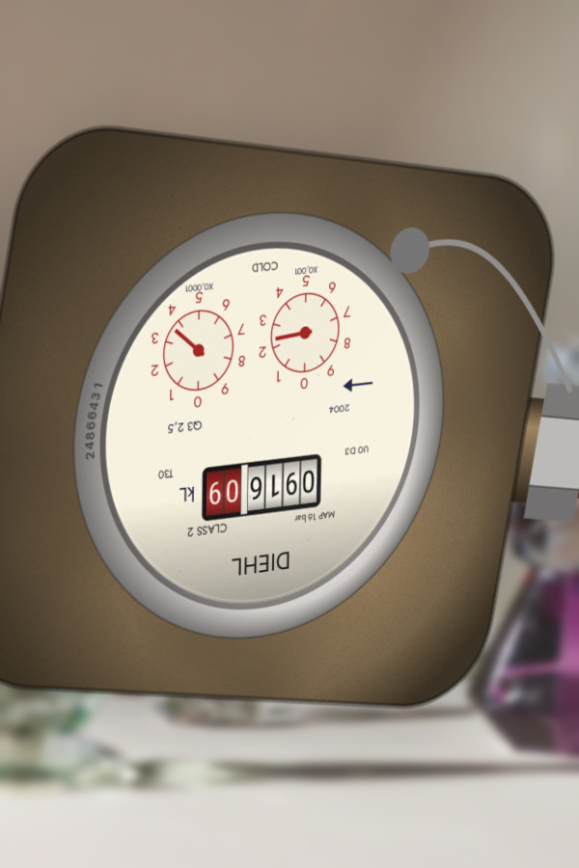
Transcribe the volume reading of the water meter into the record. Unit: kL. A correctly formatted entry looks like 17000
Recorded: 916.0923
